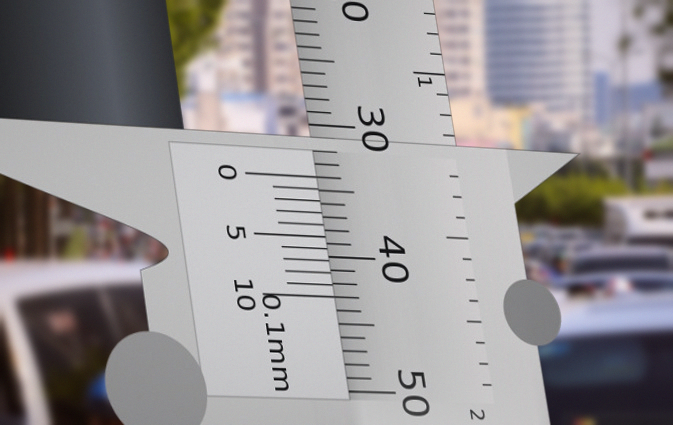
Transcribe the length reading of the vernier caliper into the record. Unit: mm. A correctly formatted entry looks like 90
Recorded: 34.0
